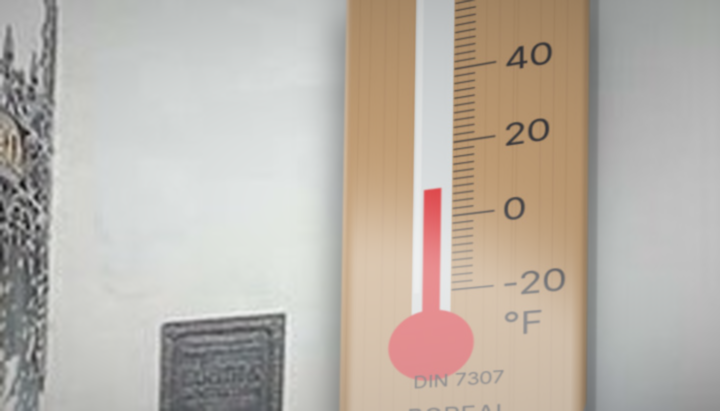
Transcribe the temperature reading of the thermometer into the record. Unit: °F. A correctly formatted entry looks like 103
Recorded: 8
